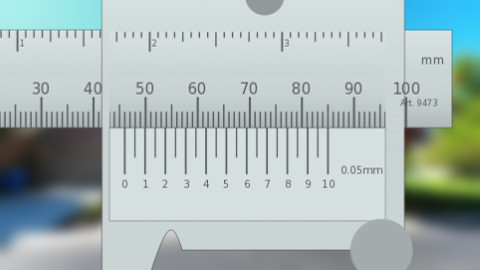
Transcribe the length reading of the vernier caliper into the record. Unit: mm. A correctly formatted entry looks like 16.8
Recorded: 46.0
